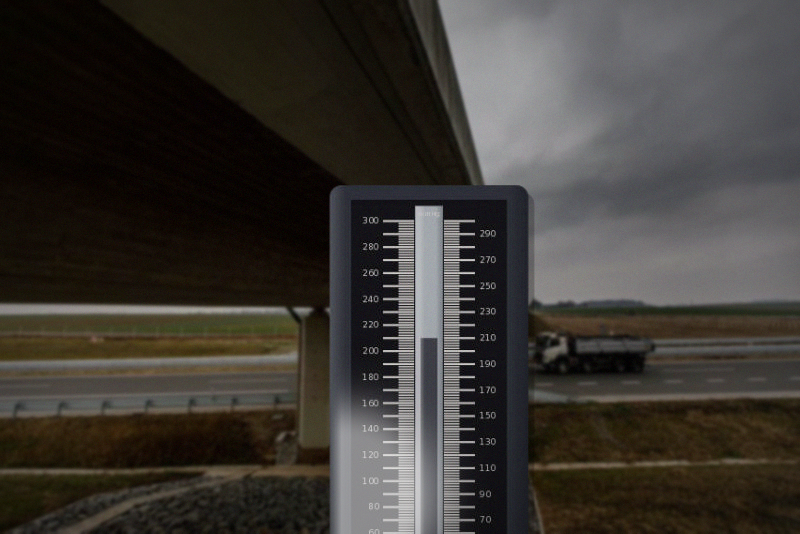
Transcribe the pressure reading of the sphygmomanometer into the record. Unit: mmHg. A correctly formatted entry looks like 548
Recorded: 210
